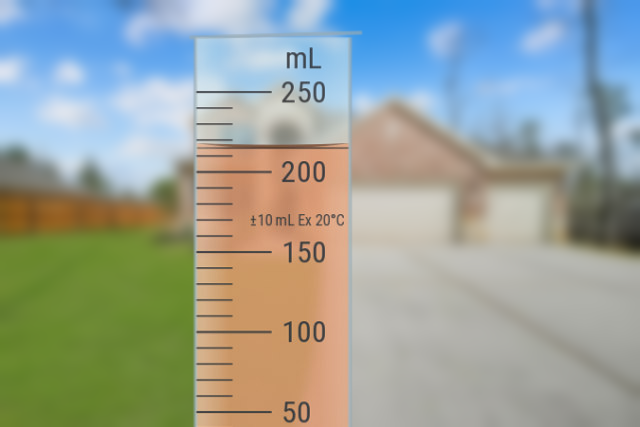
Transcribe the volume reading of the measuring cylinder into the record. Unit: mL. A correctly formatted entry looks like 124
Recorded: 215
